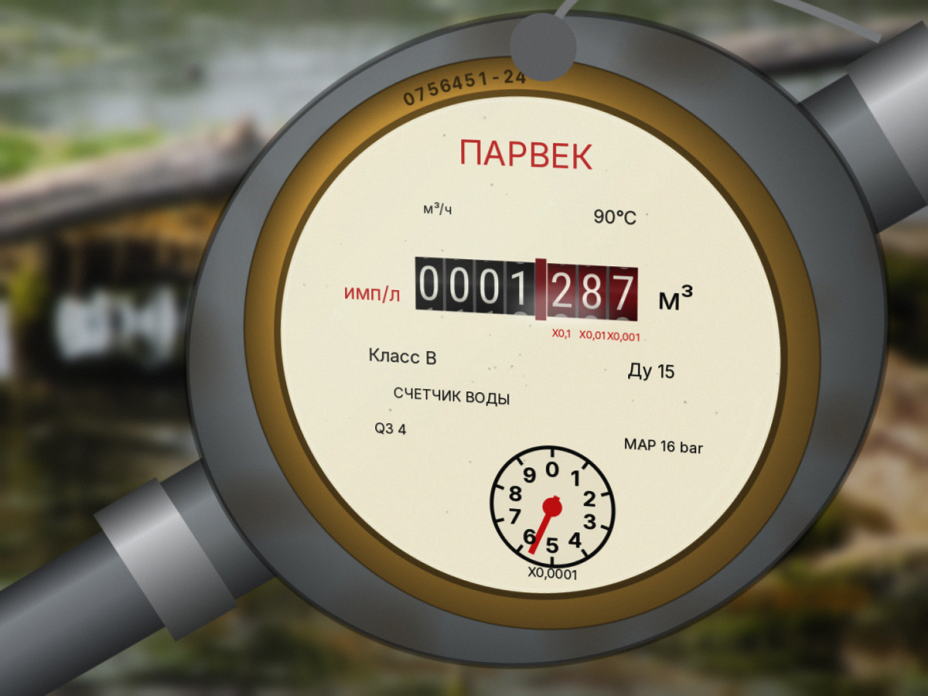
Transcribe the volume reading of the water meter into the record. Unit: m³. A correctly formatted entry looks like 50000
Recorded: 1.2875
